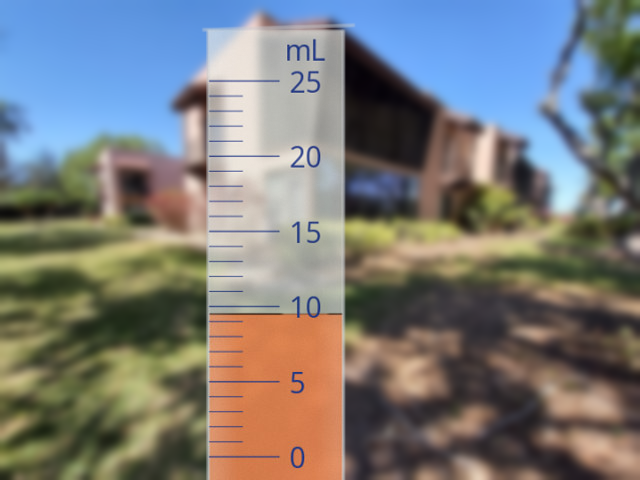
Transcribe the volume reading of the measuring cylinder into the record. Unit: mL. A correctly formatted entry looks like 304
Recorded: 9.5
